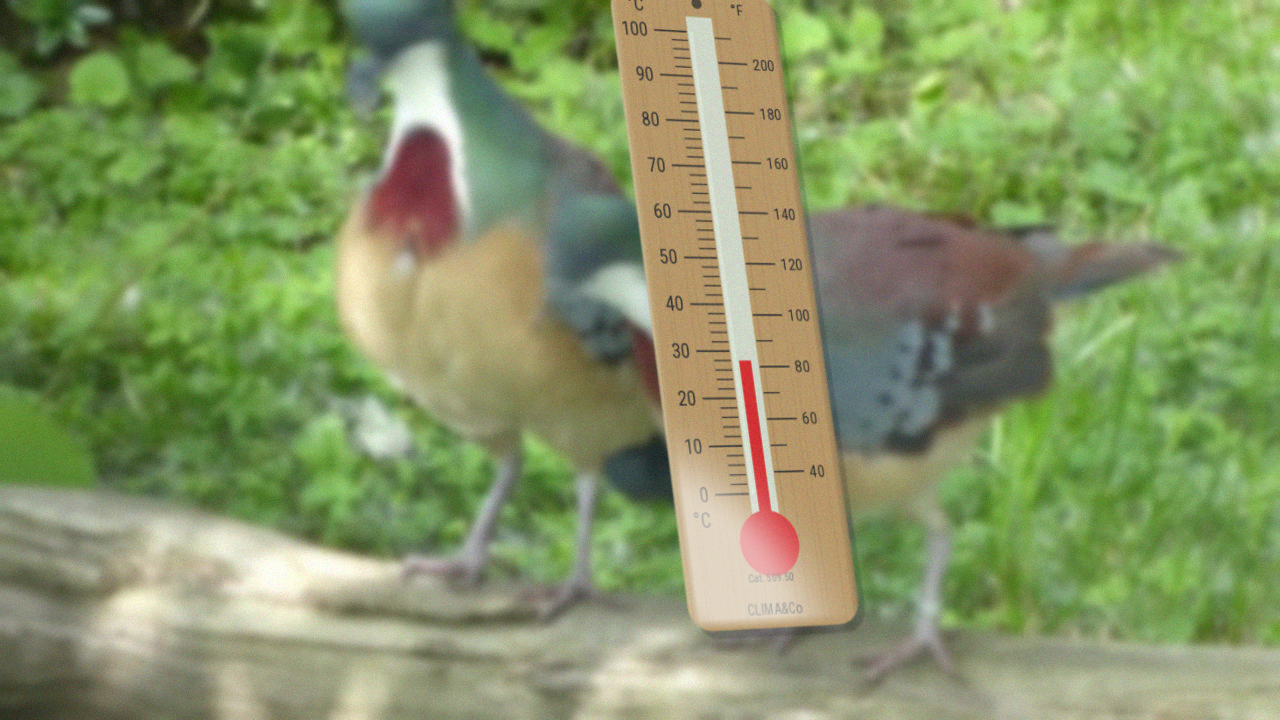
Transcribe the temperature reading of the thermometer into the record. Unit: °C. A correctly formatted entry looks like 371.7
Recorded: 28
